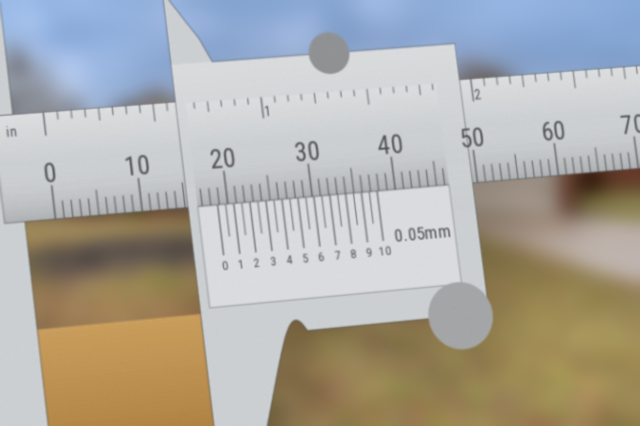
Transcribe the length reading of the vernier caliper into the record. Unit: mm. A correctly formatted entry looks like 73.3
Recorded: 18.8
